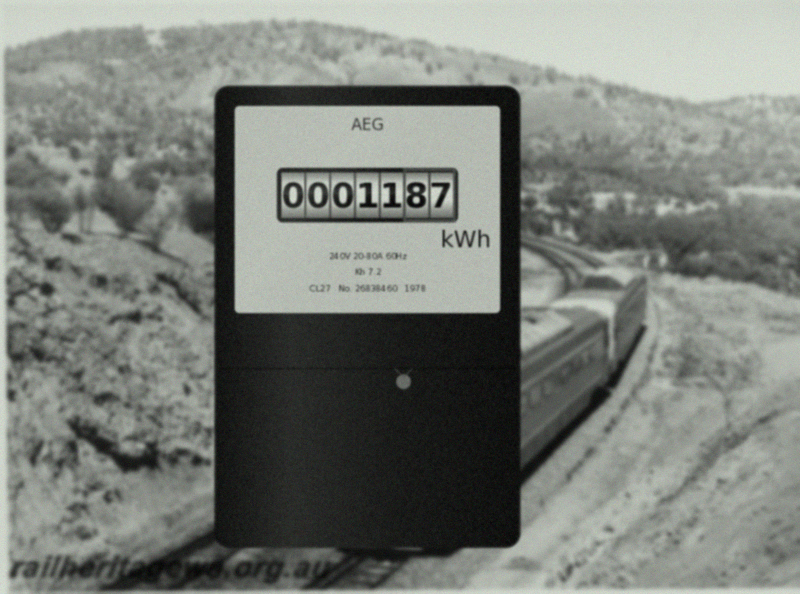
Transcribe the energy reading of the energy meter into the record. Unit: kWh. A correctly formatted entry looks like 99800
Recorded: 11.87
